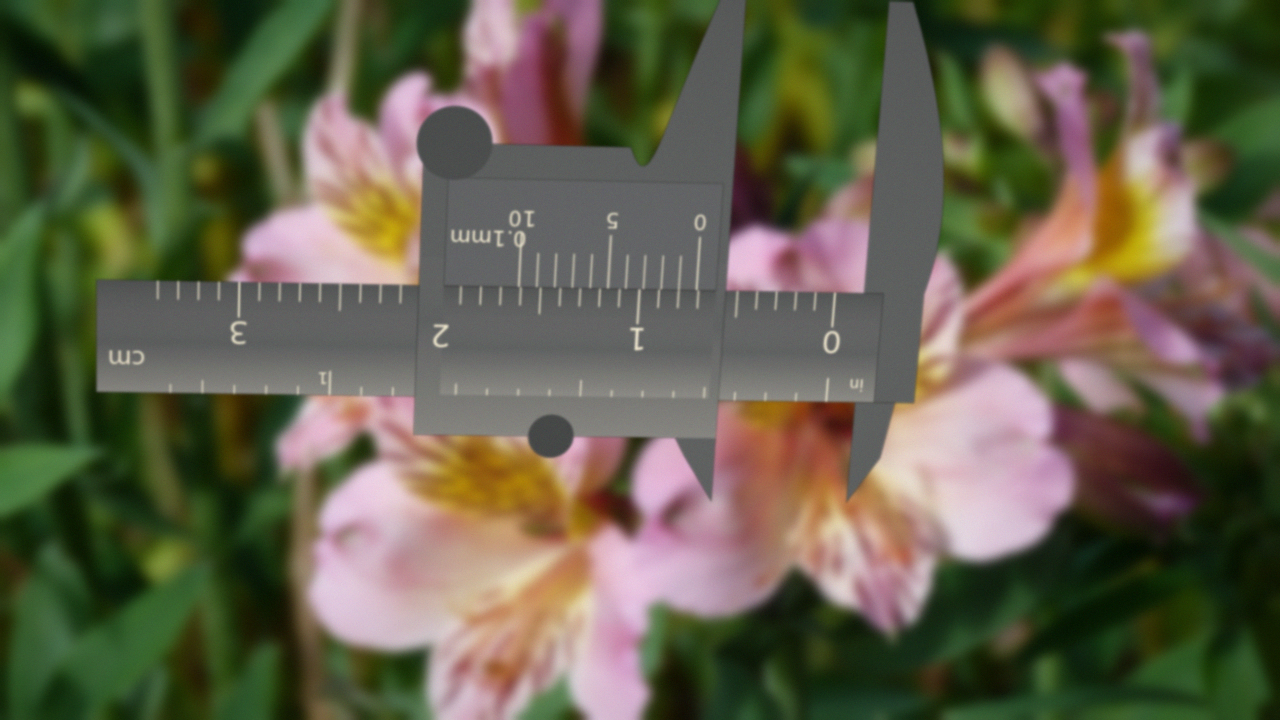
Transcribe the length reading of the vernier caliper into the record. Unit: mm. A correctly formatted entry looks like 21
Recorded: 7.1
